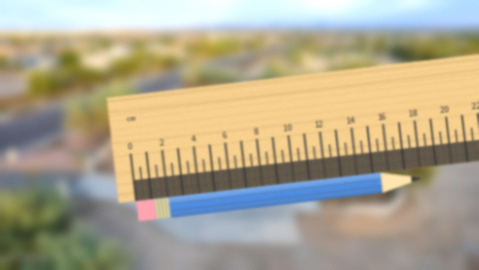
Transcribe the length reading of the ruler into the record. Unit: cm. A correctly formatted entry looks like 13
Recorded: 18
